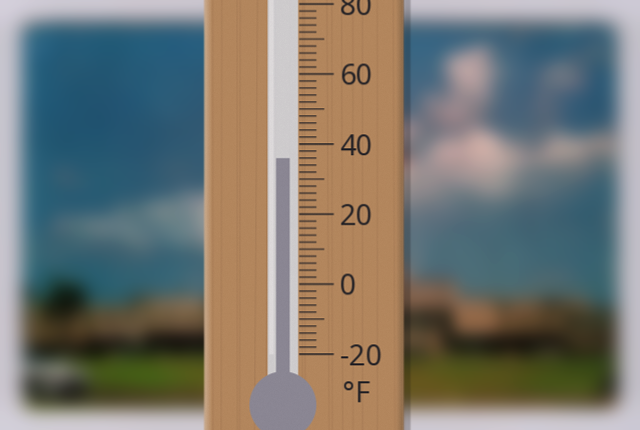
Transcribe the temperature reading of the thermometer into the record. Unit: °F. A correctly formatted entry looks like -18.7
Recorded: 36
